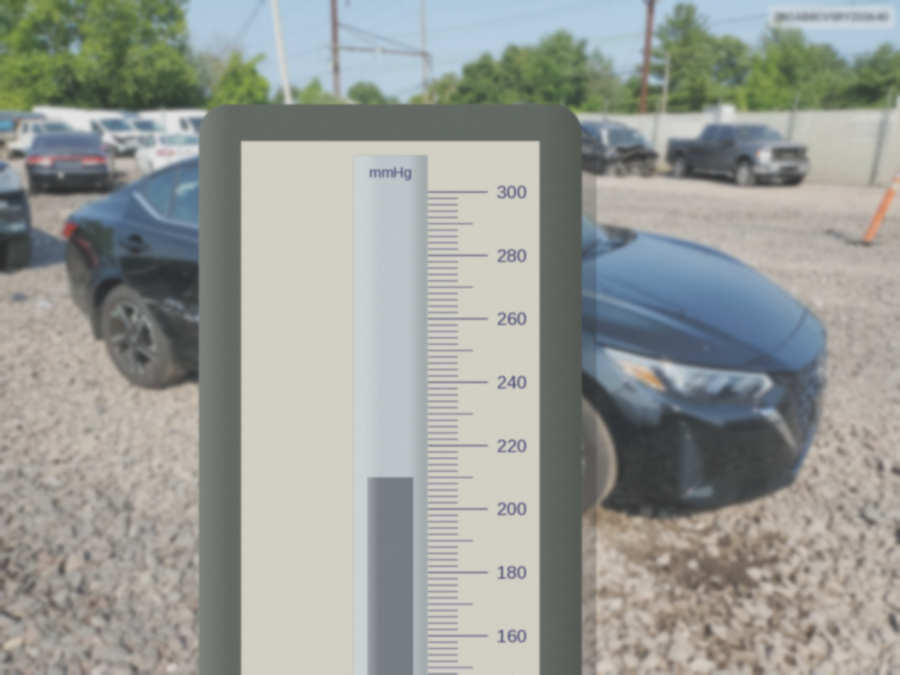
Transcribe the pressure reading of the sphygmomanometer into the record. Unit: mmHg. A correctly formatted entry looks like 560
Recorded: 210
